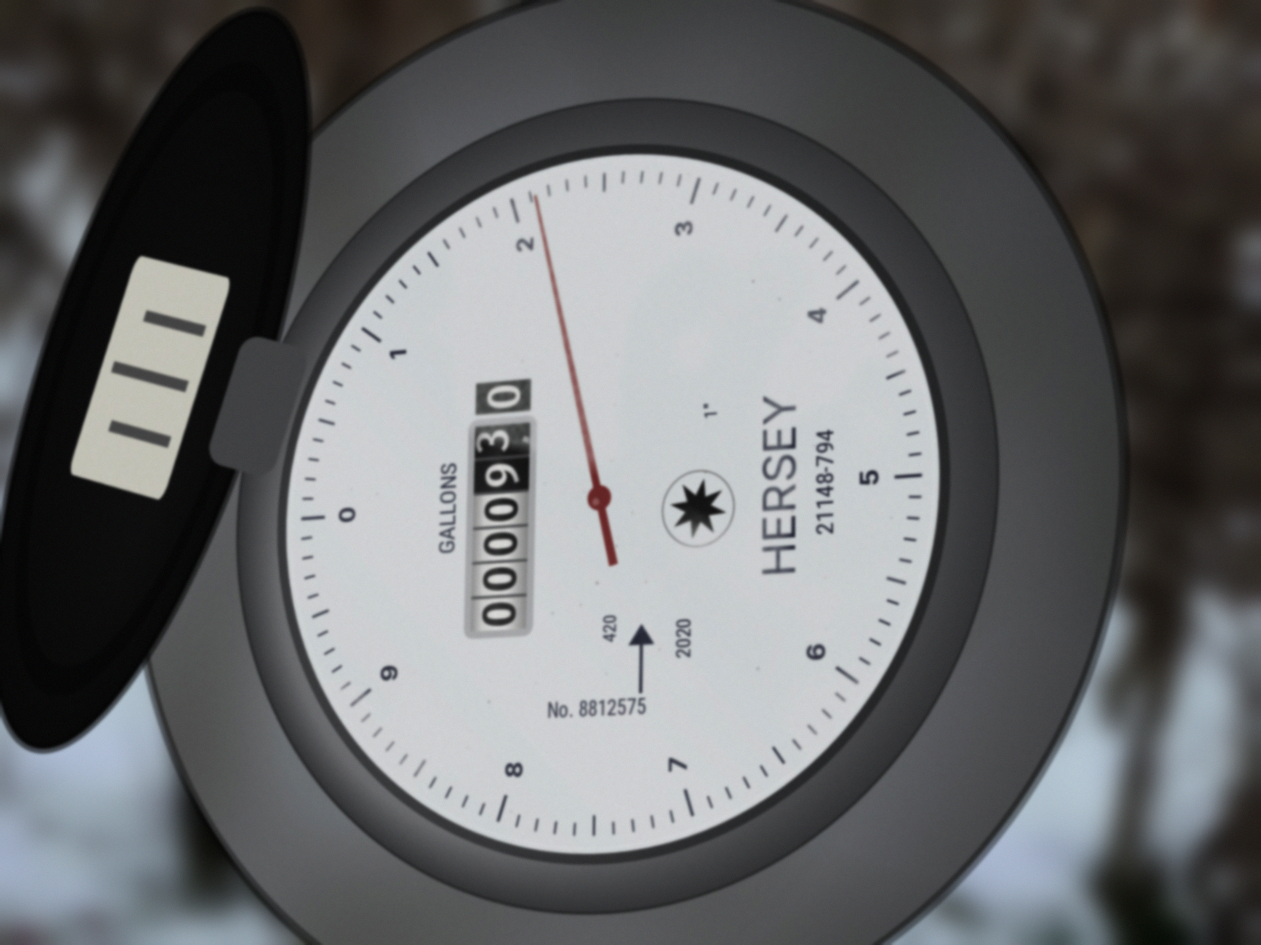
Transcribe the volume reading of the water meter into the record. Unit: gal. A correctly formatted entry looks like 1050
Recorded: 932.1
